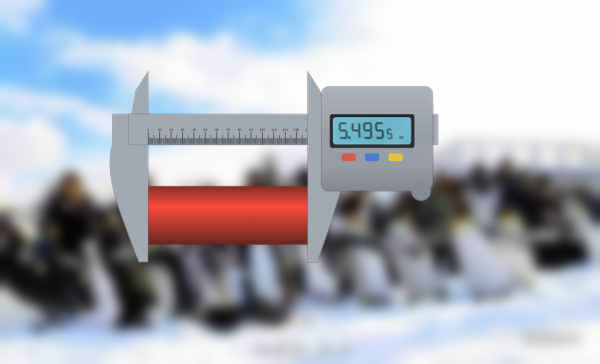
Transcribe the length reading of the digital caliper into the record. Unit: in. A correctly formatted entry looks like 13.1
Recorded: 5.4955
